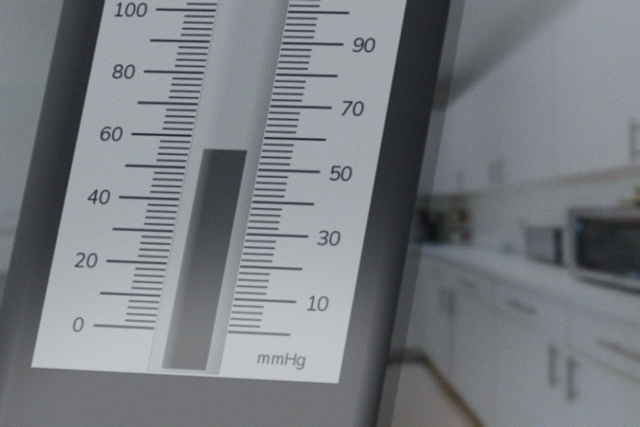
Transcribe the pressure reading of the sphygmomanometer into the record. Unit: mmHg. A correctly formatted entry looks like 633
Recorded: 56
